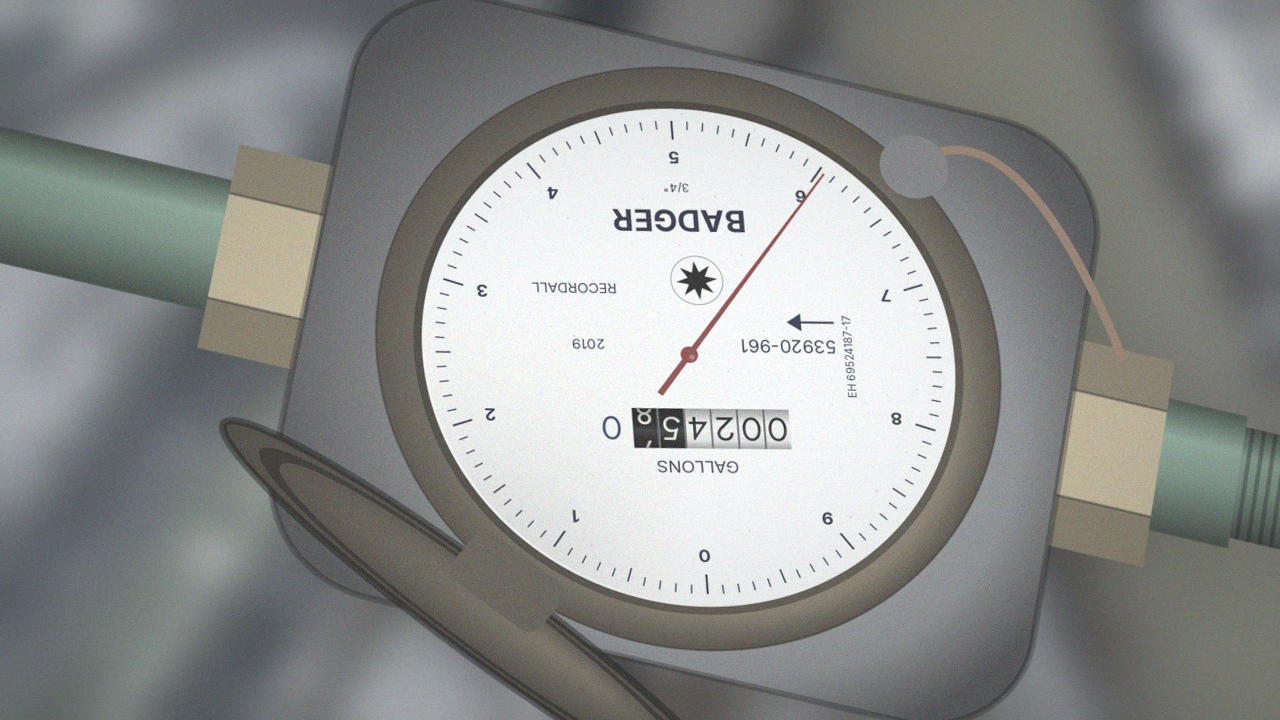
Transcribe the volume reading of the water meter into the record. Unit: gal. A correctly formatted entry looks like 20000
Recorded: 24576.0
